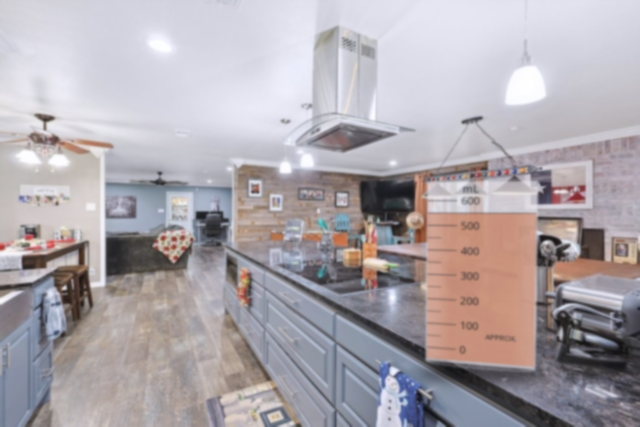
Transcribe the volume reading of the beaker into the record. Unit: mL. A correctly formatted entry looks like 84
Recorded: 550
